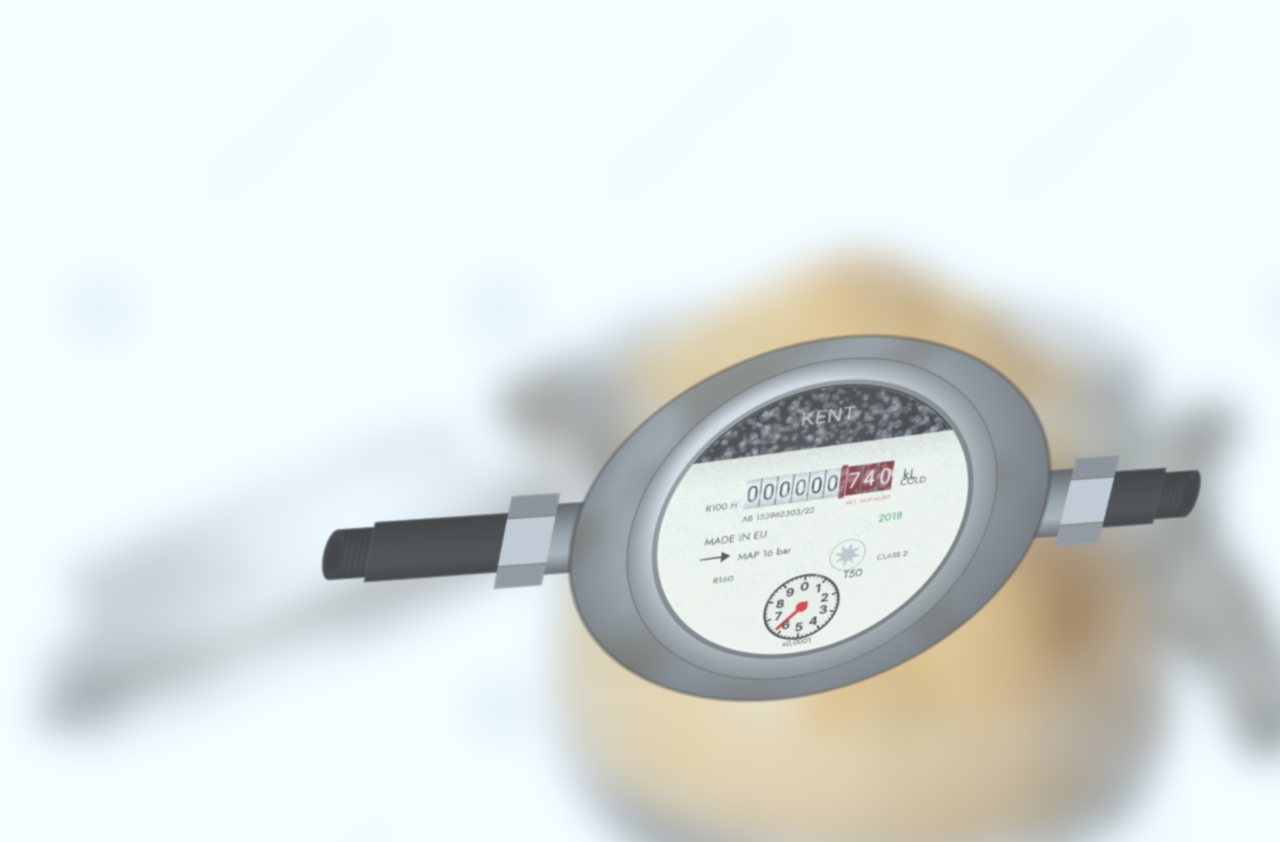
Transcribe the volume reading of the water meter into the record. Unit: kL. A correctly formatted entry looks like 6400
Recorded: 0.7406
